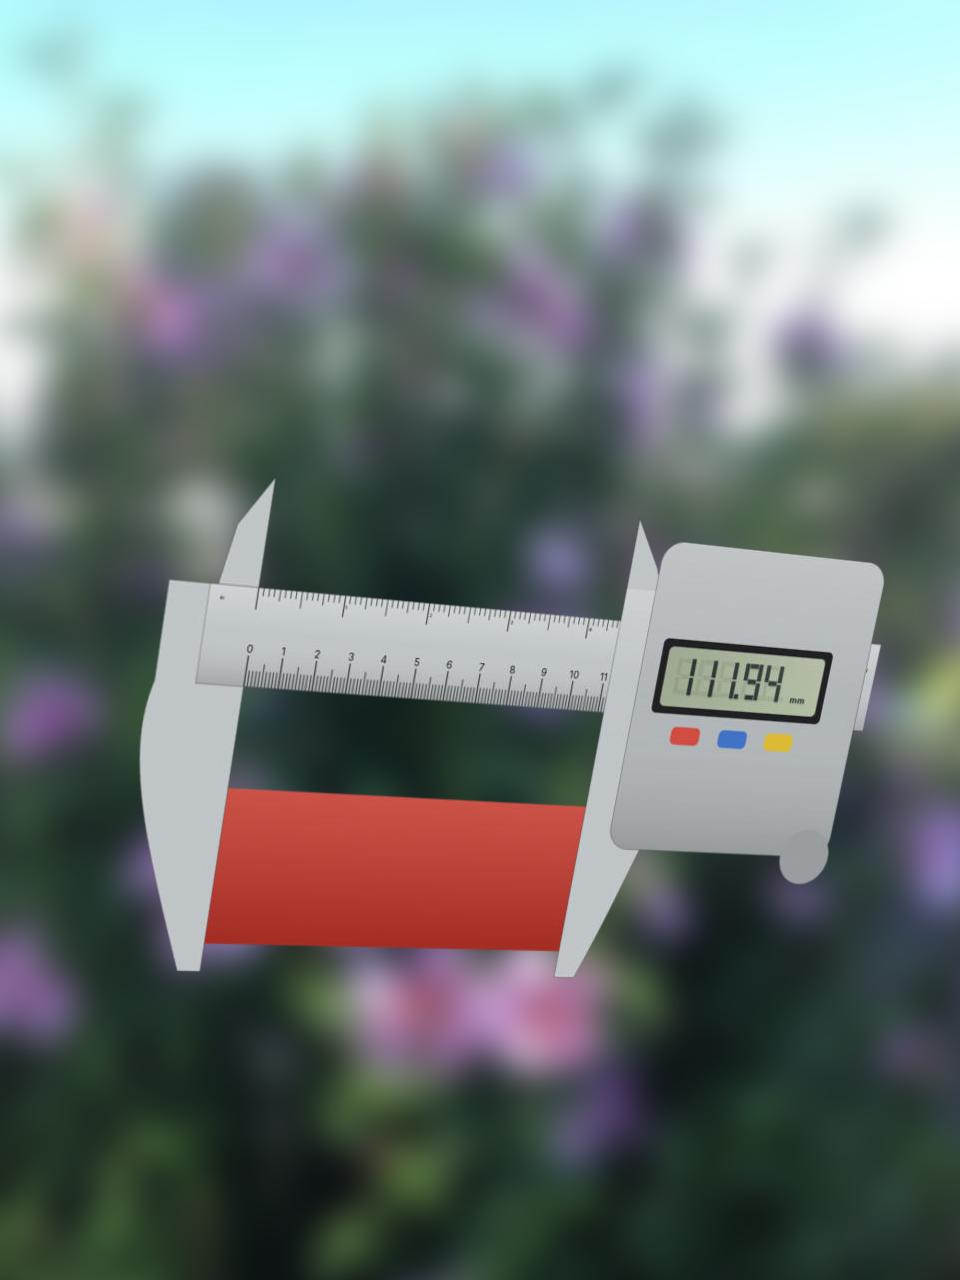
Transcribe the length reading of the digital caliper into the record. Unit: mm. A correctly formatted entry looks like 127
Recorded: 111.94
